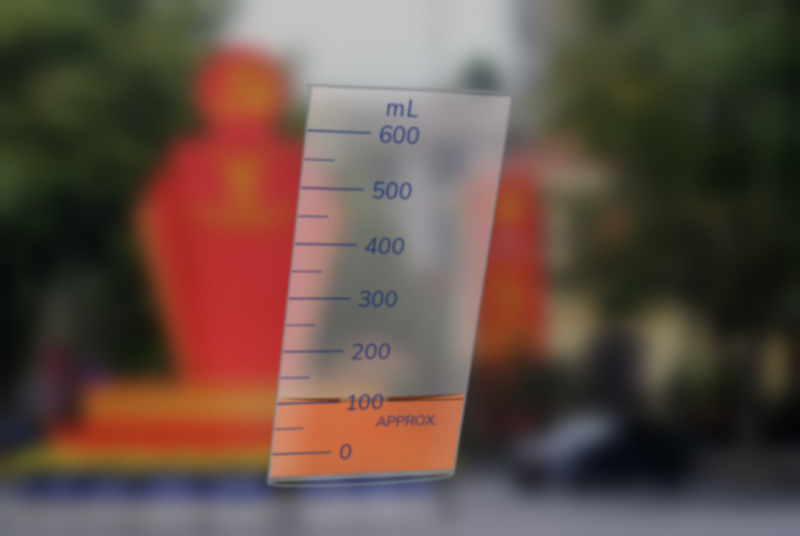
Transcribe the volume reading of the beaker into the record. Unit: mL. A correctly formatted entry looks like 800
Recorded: 100
